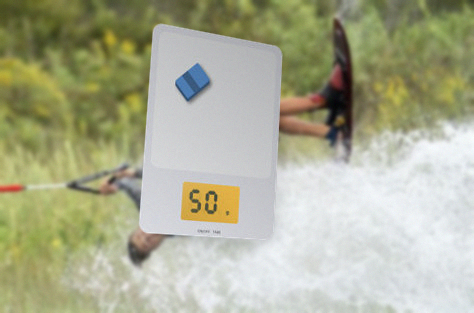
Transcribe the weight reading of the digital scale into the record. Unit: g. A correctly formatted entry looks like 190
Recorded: 50
